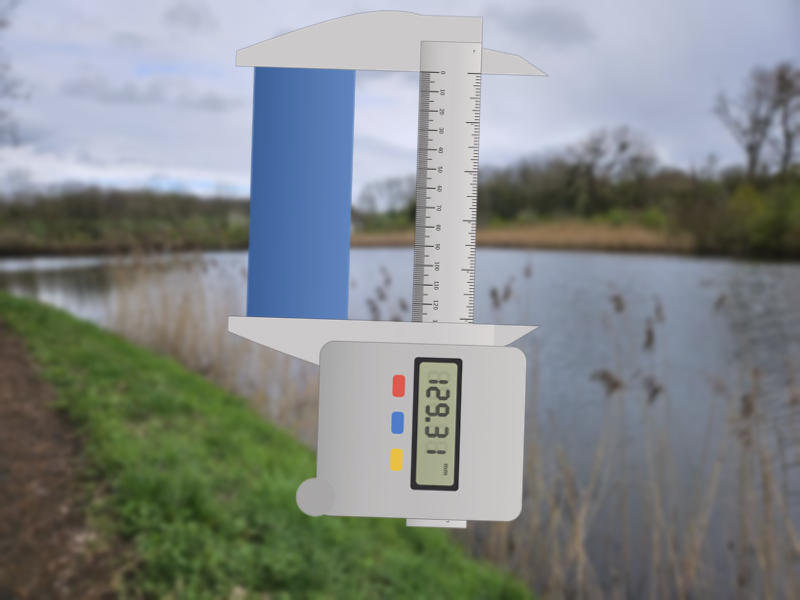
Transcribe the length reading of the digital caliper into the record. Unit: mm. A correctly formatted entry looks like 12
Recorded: 129.31
